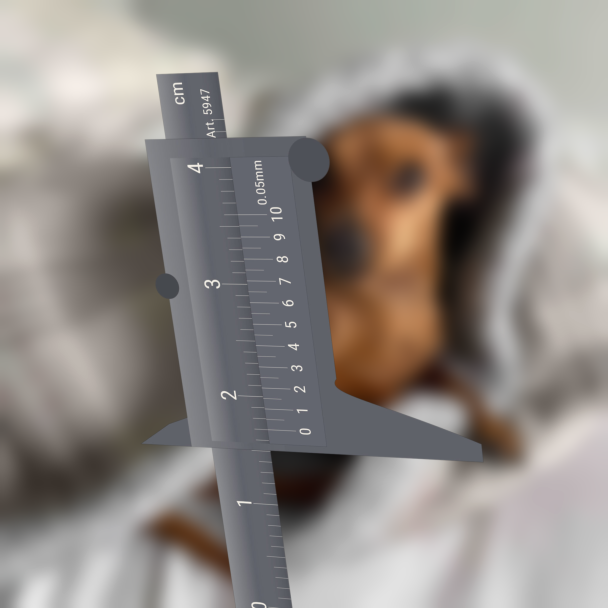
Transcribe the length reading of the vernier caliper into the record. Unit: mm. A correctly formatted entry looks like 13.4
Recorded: 17.0
